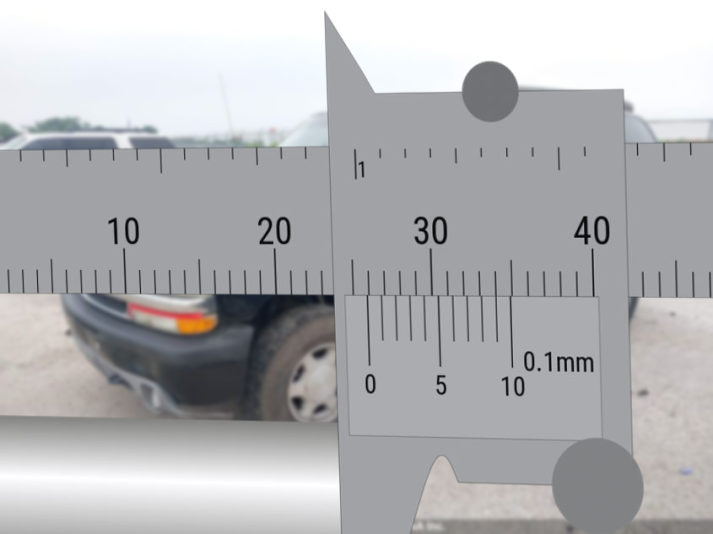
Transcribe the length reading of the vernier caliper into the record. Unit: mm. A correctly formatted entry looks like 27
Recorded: 25.9
